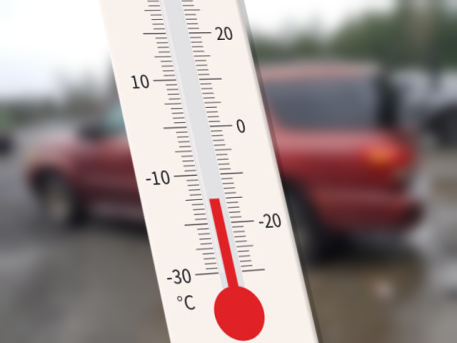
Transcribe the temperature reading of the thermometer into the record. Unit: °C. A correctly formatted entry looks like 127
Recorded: -15
